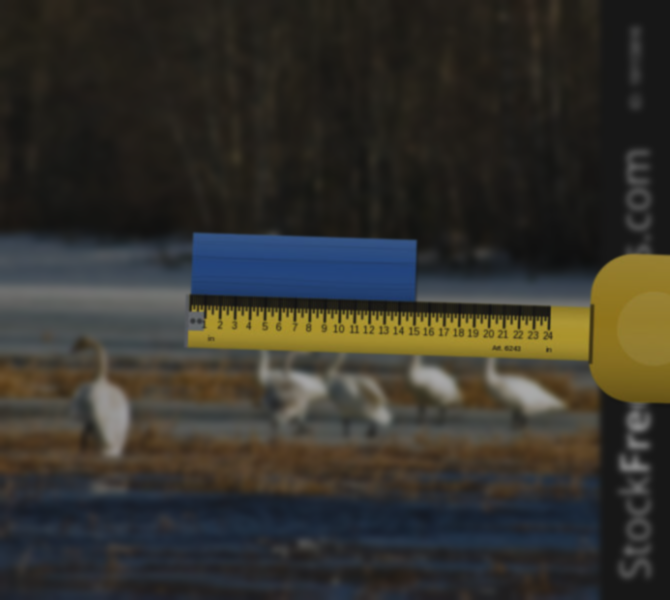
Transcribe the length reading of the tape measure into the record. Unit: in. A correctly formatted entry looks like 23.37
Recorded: 15
